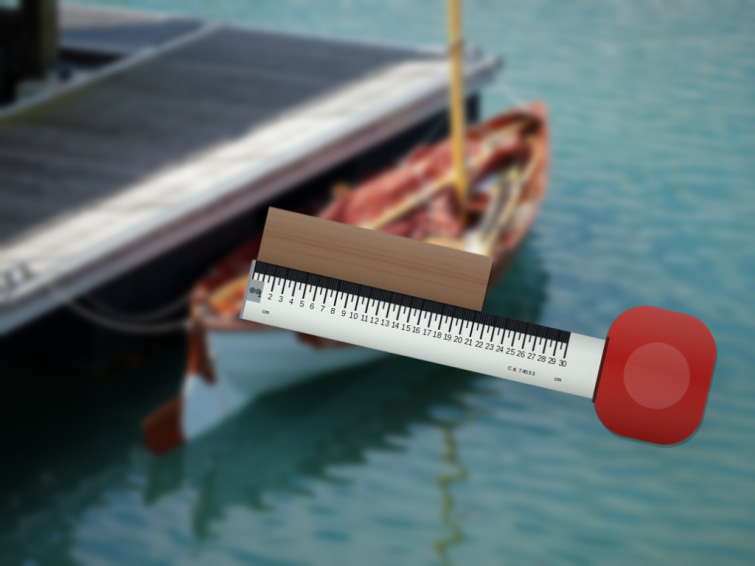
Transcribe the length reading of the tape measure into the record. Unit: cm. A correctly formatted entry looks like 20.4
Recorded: 21.5
